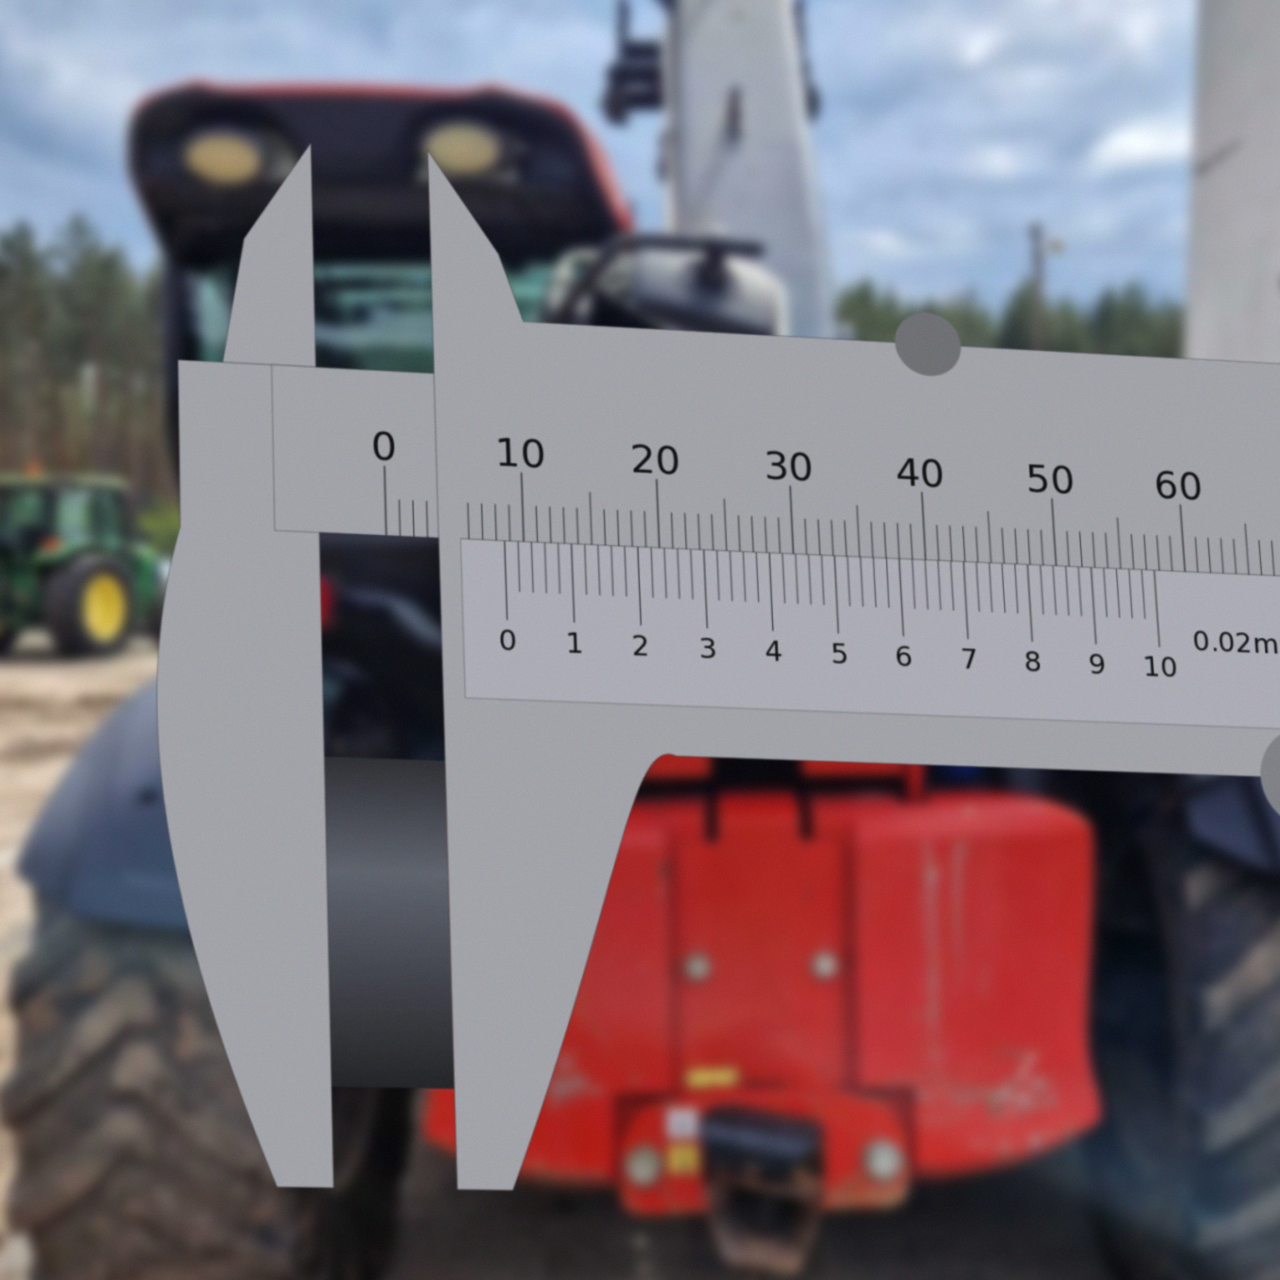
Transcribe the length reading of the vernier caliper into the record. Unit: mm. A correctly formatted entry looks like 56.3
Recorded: 8.6
